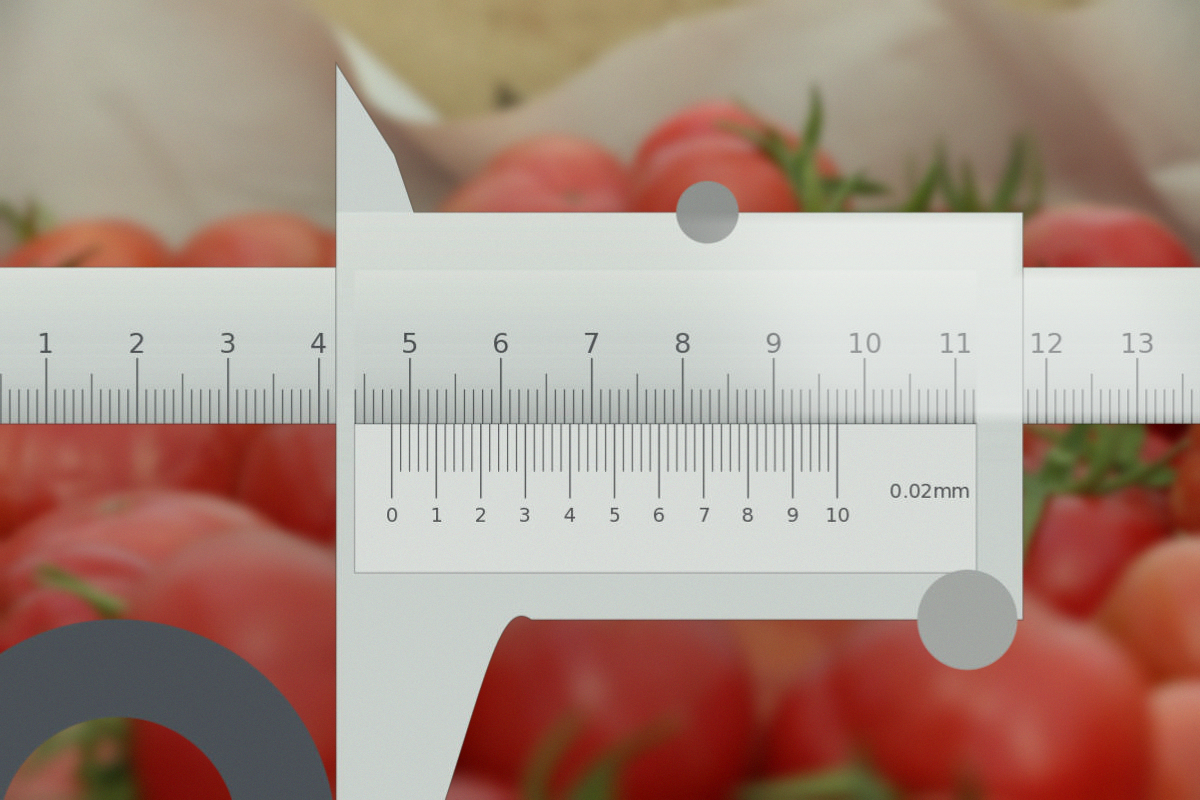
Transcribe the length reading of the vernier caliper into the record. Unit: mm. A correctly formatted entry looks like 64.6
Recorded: 48.0
